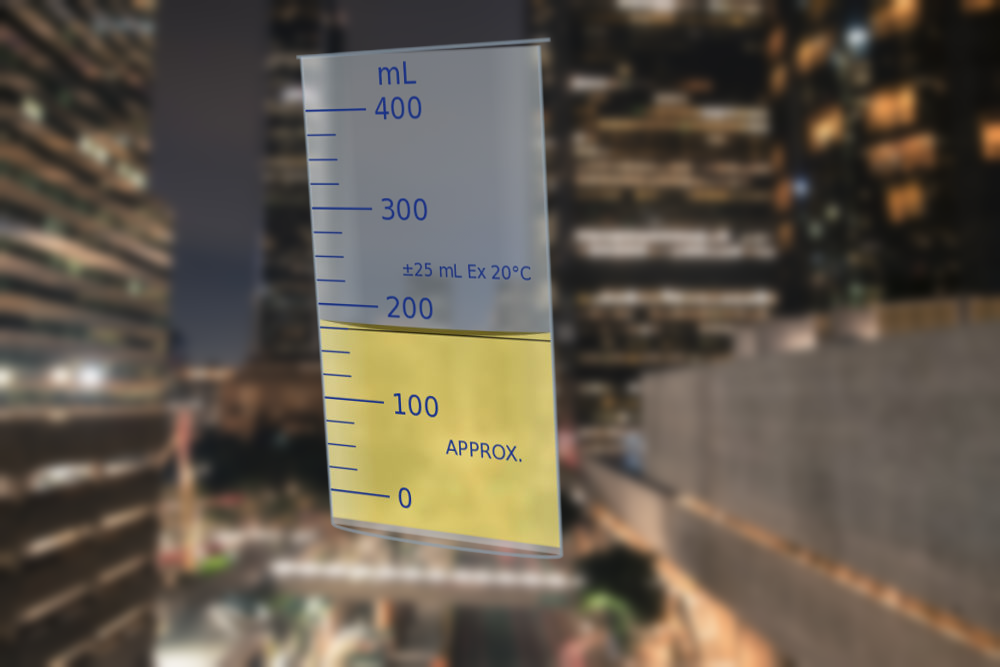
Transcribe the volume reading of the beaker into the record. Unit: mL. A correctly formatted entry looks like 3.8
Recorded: 175
